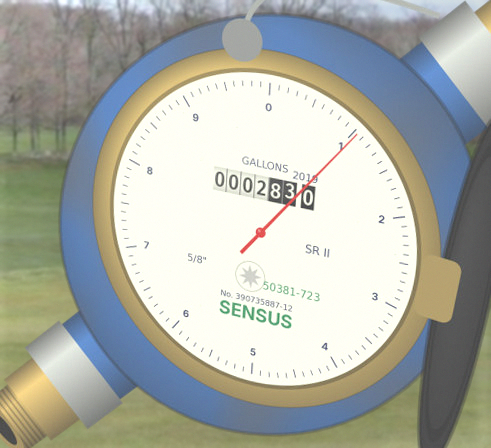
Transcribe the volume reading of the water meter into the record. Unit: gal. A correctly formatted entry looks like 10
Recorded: 2831.0
